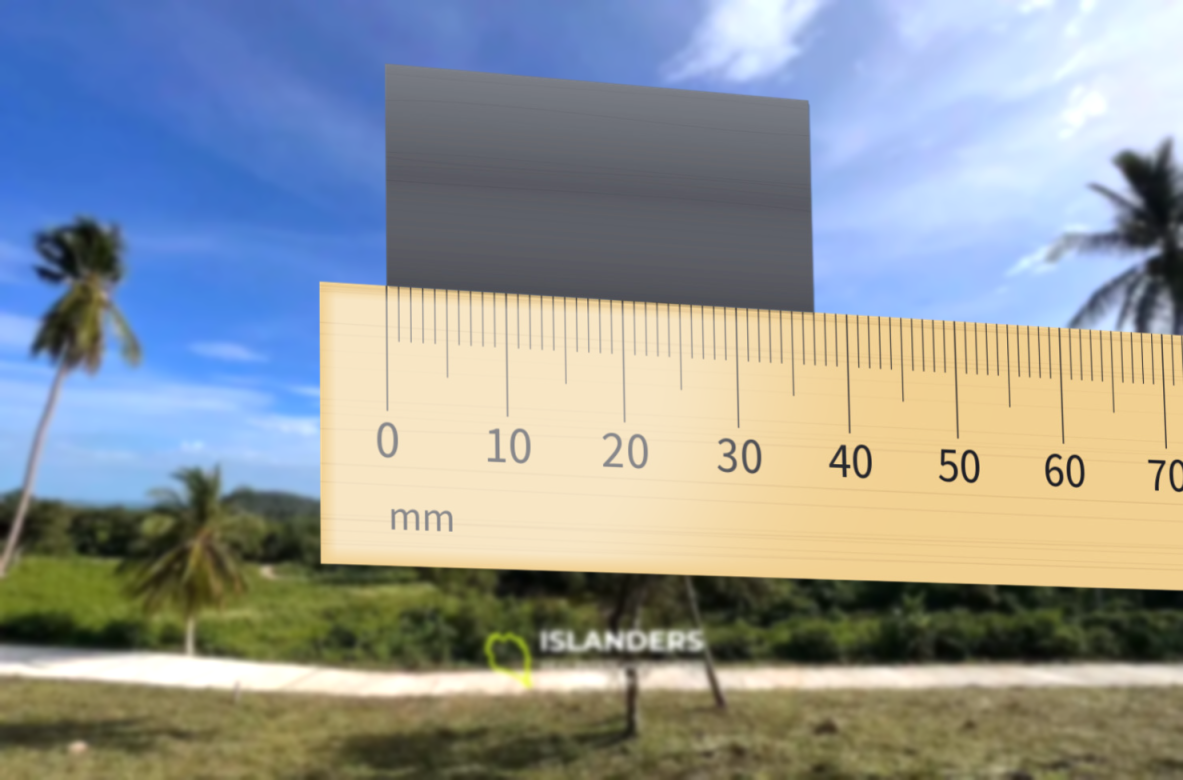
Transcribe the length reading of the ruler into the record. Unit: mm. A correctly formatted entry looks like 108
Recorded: 37
